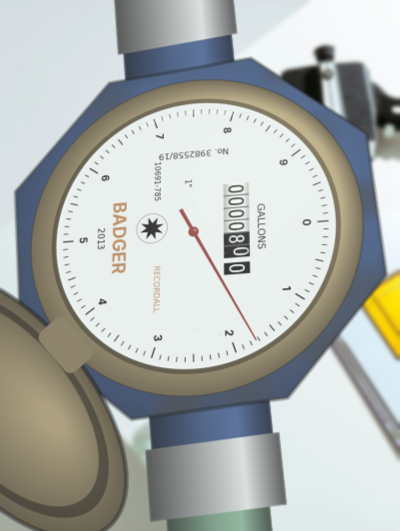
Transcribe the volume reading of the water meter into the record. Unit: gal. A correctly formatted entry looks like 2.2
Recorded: 801.7
